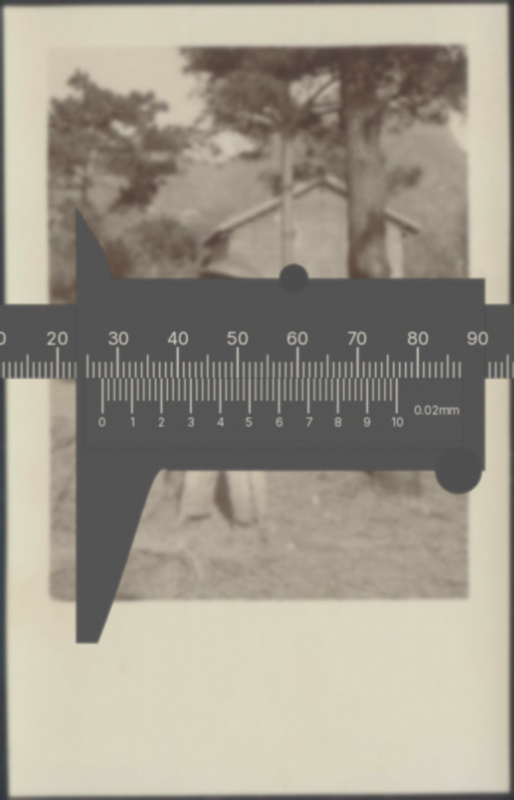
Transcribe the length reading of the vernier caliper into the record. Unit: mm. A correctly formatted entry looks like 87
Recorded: 27.5
